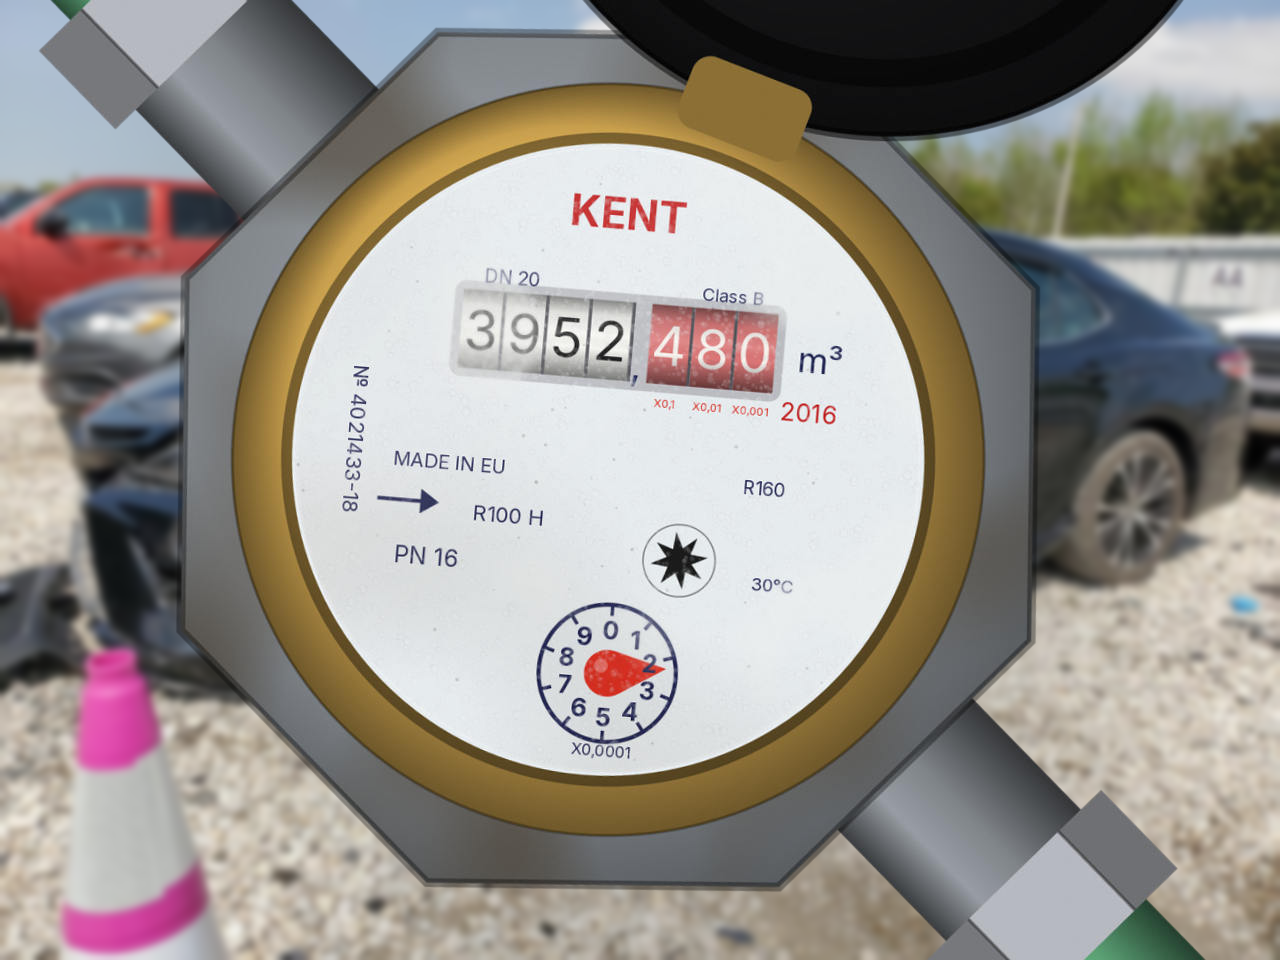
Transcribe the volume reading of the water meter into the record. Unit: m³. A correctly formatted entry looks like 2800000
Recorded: 3952.4802
